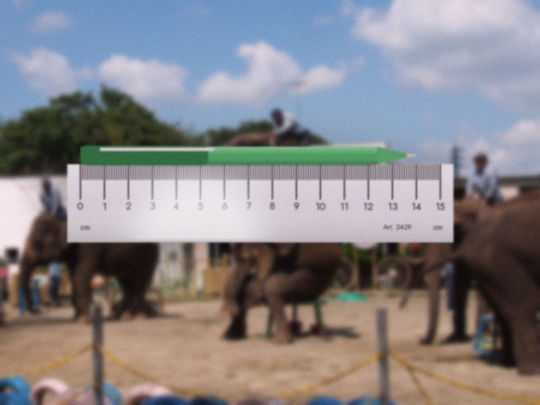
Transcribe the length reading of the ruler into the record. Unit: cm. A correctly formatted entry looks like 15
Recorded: 14
